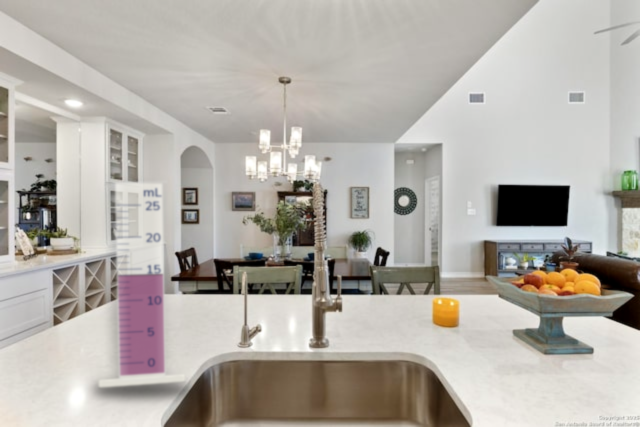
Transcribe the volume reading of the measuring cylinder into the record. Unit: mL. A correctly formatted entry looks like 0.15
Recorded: 14
